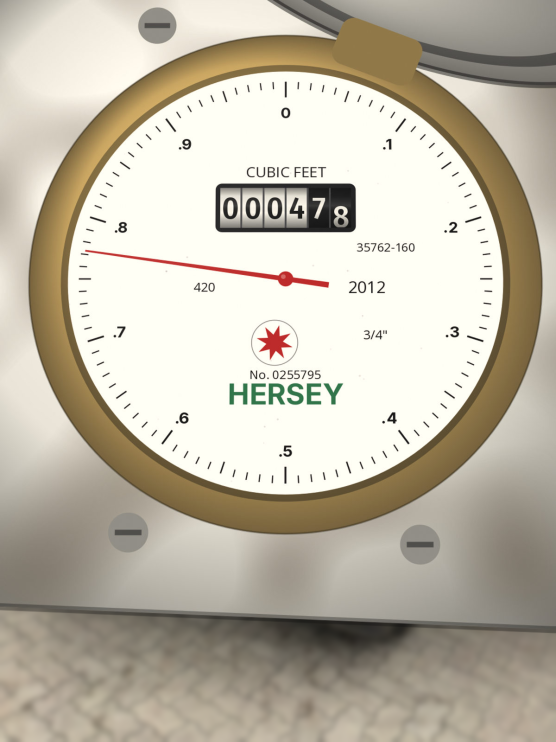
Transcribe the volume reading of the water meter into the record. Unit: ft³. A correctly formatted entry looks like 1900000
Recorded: 477.77
